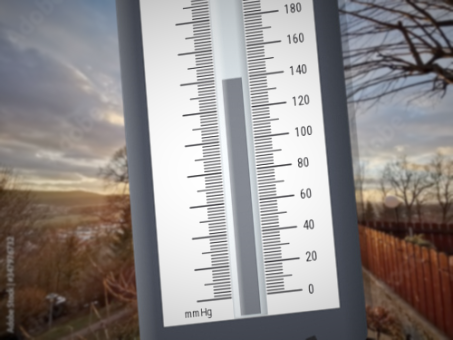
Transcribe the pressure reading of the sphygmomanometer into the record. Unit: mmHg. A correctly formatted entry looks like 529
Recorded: 140
